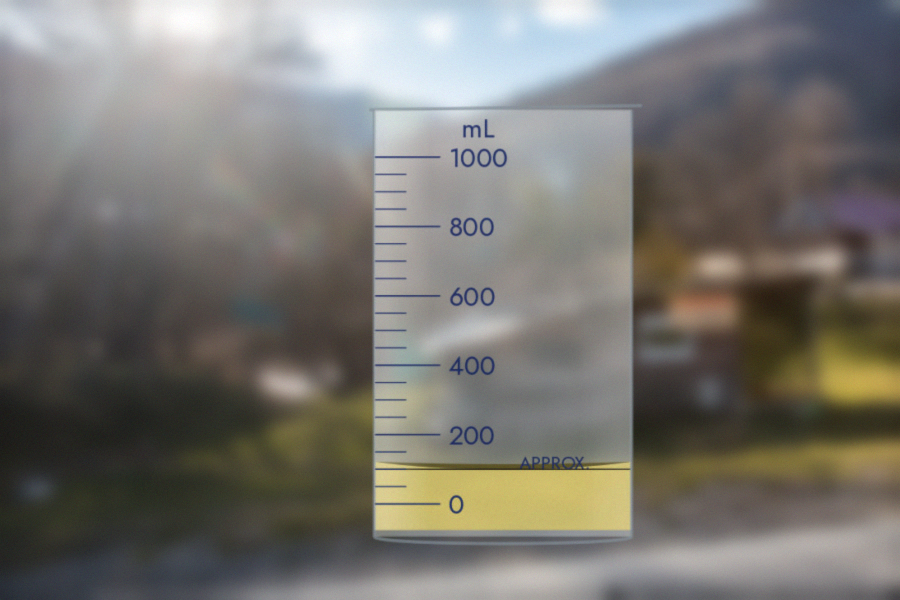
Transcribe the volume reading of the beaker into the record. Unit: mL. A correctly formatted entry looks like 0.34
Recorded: 100
